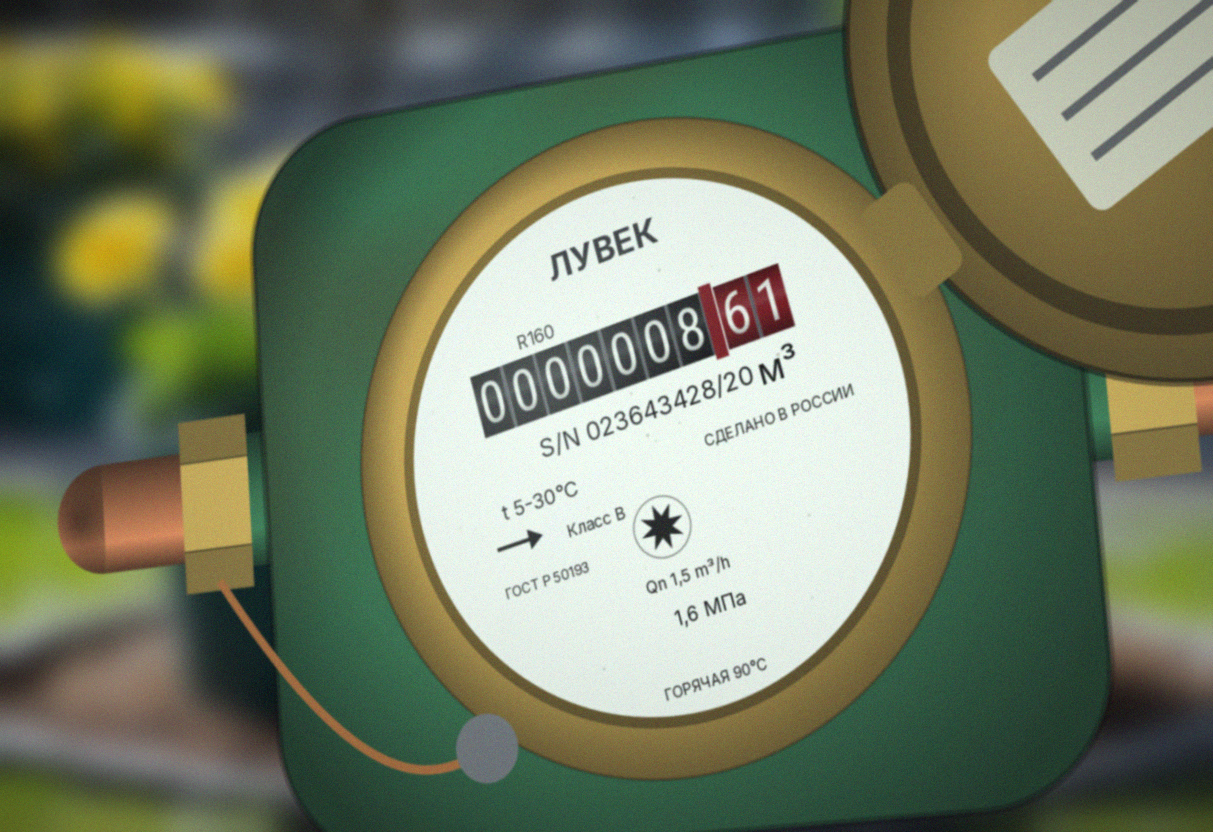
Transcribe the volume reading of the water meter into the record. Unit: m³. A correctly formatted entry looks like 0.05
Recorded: 8.61
